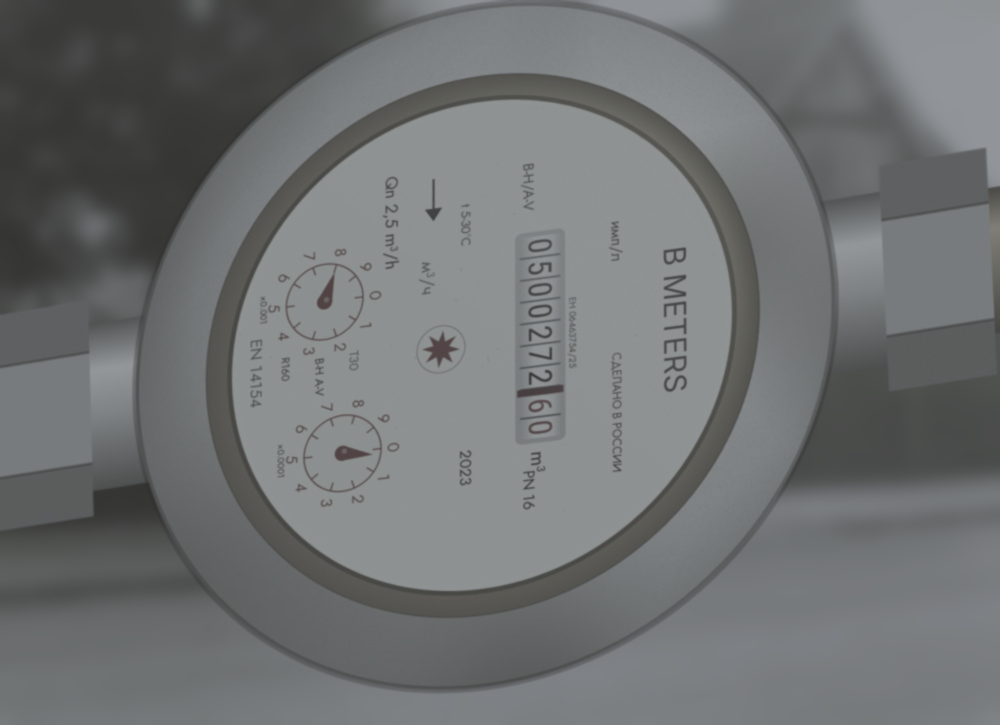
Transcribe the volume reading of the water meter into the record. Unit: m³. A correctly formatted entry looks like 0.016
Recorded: 500272.6080
